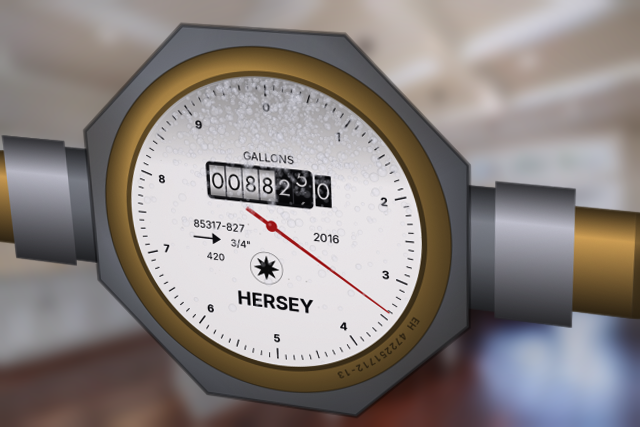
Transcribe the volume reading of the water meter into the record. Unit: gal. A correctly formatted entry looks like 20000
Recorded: 88253.4
